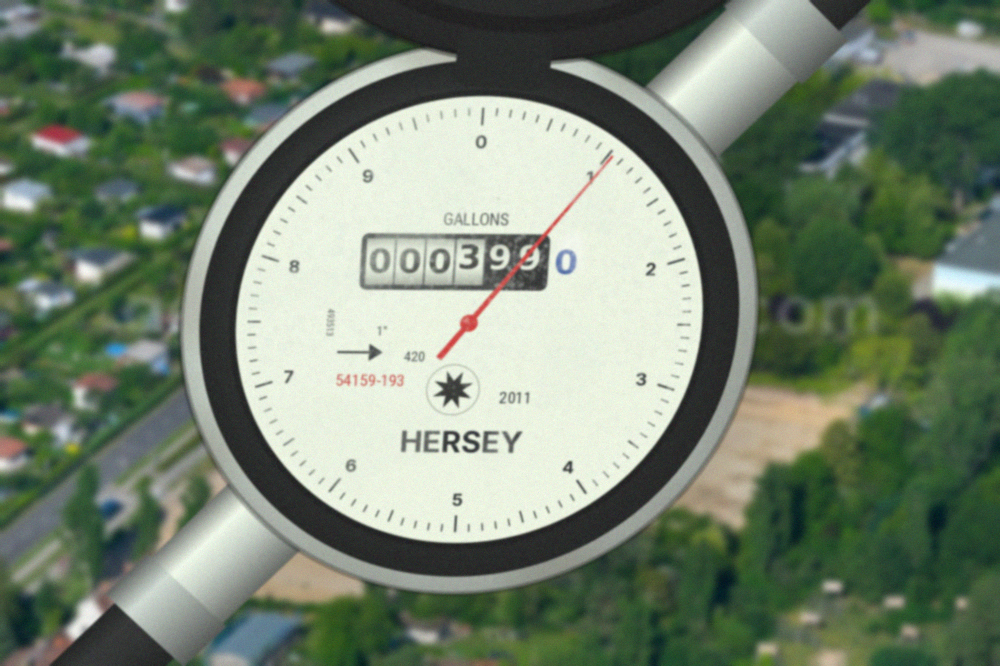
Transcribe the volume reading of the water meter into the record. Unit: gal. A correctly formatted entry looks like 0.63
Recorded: 3991.0
